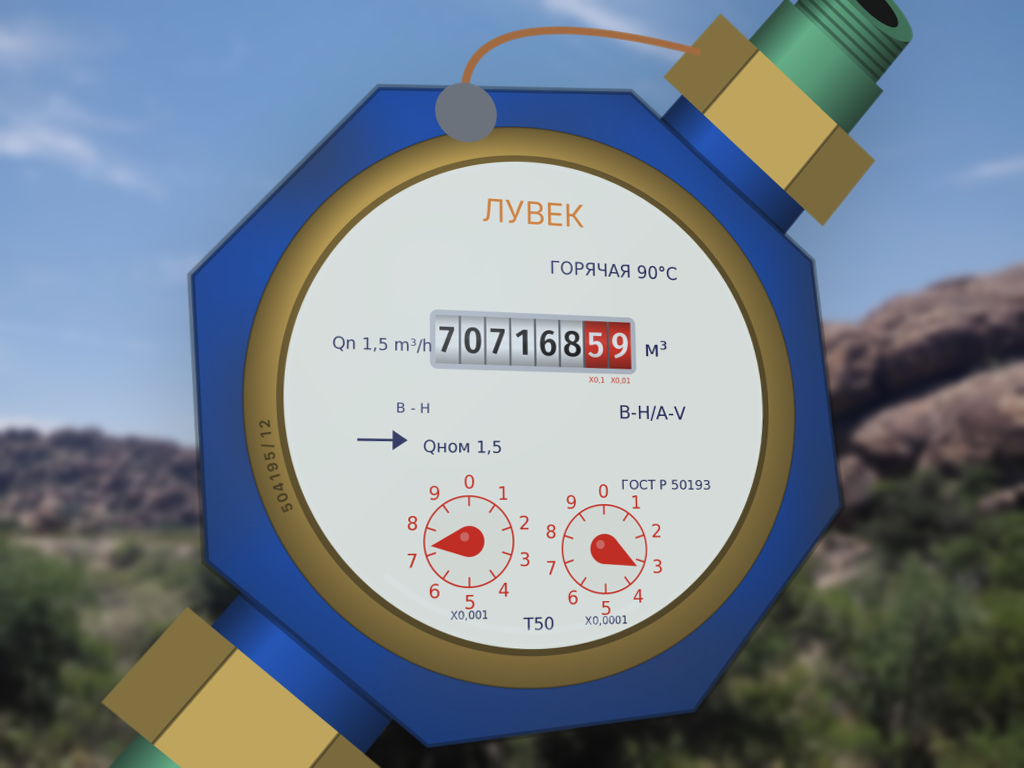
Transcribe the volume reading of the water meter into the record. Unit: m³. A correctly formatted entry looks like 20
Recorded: 707168.5973
